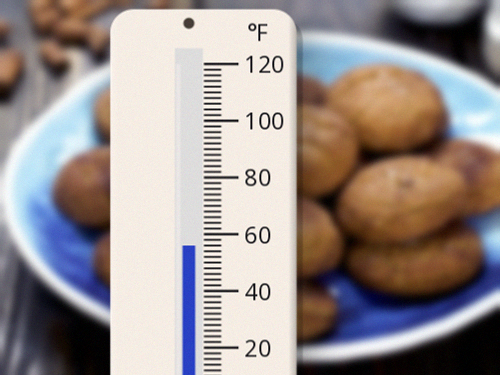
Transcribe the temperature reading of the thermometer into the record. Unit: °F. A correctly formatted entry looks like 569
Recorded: 56
